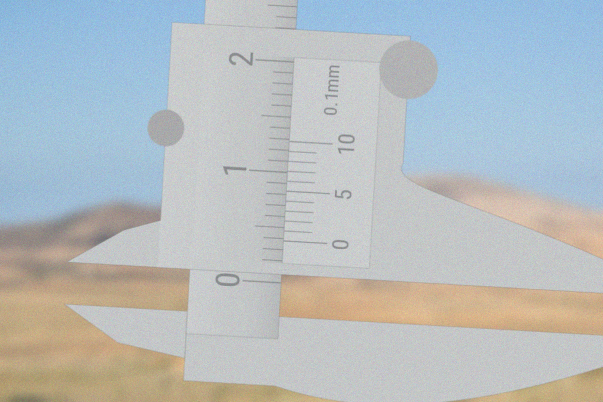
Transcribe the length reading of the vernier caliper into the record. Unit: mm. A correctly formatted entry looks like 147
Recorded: 3.8
